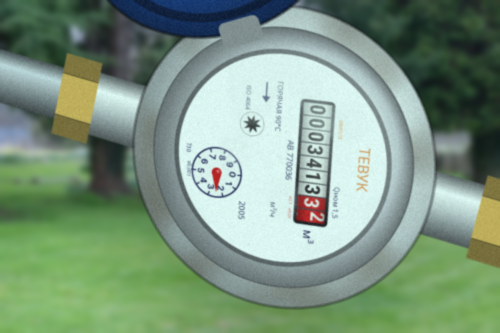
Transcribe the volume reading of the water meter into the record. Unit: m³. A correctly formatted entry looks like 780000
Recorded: 3413.322
